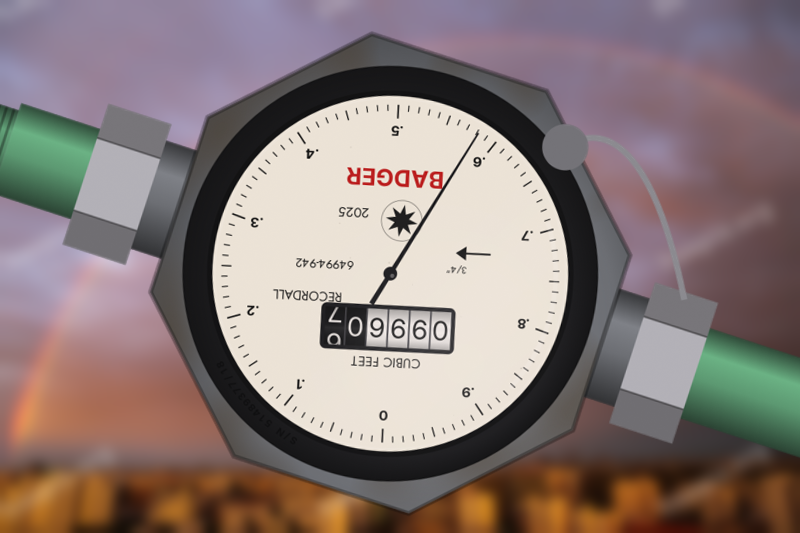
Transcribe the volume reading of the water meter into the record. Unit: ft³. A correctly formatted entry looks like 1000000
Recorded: 99606.58
